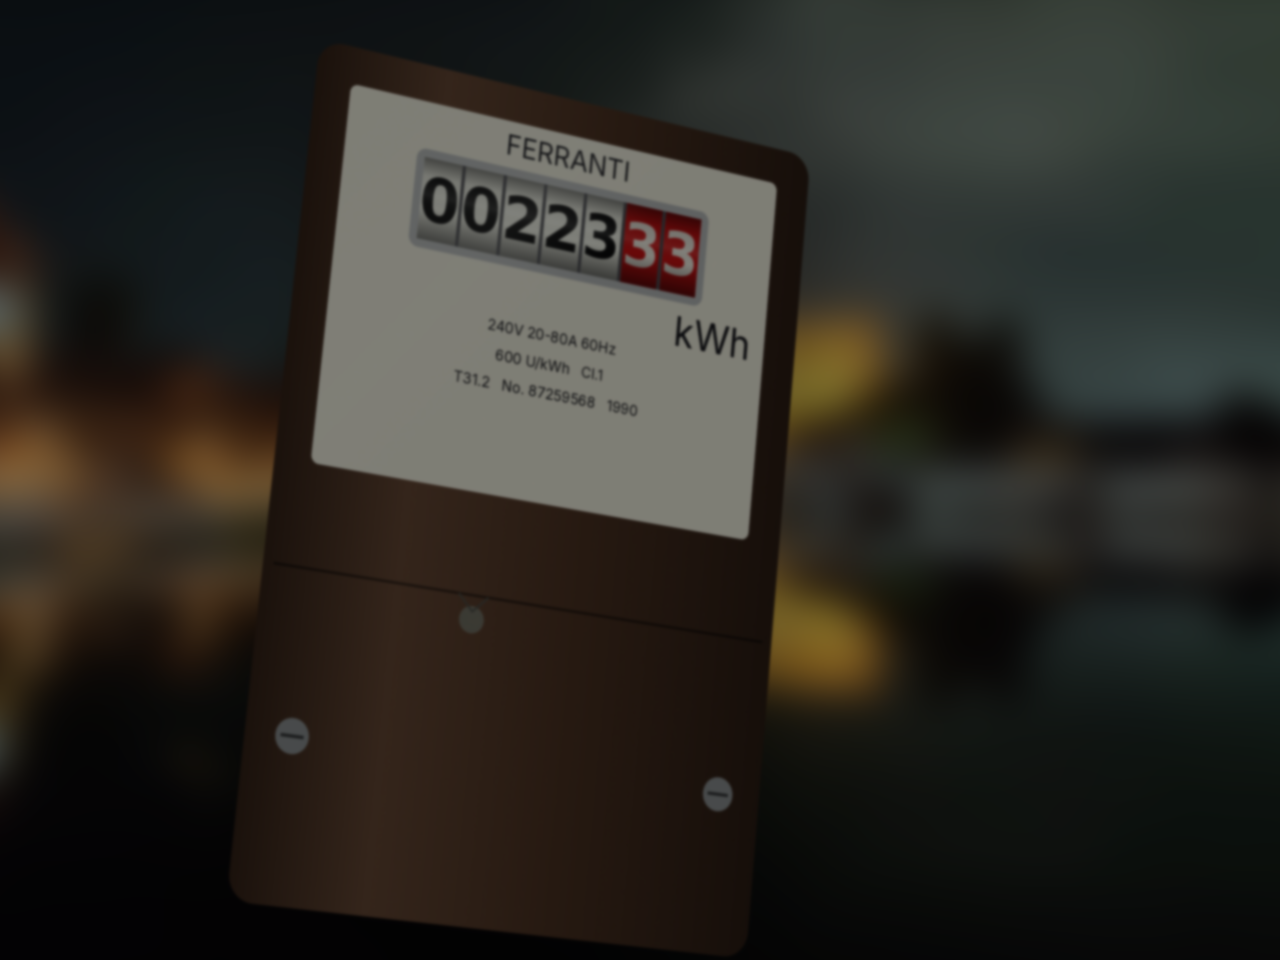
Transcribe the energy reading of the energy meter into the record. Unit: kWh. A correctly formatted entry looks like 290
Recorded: 223.33
